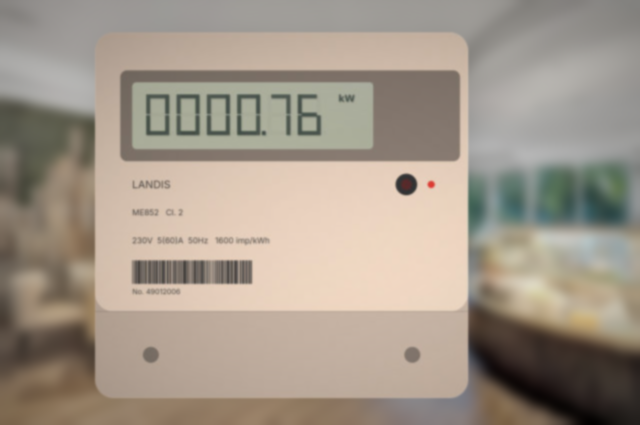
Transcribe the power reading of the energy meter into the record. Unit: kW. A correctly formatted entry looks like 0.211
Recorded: 0.76
